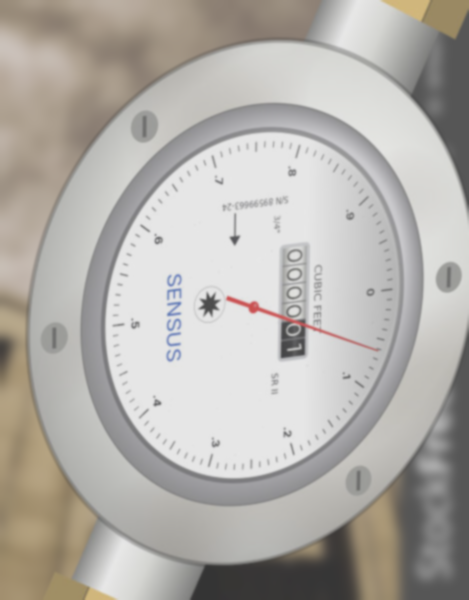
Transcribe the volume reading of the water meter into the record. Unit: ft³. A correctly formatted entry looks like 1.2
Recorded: 1.06
